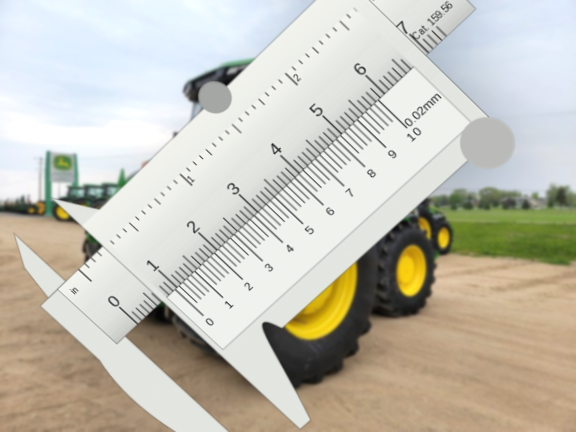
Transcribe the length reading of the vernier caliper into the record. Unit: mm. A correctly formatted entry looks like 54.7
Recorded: 9.5
